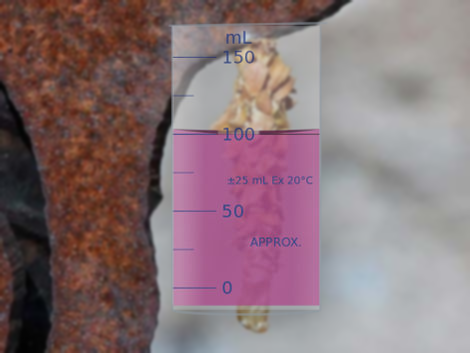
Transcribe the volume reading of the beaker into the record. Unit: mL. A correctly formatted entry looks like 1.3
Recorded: 100
